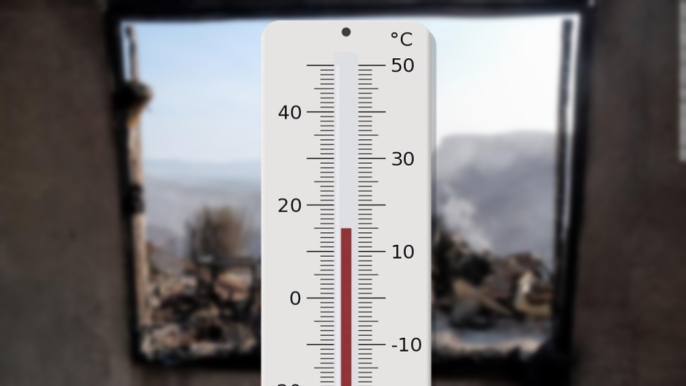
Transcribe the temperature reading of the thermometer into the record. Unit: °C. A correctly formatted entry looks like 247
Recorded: 15
